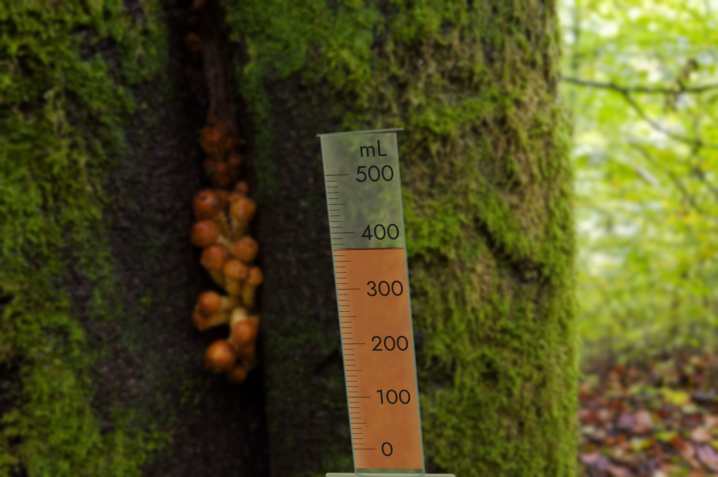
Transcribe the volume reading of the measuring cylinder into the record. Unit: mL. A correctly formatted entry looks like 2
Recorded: 370
